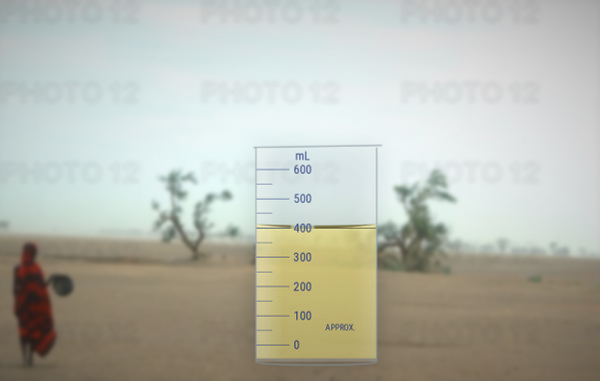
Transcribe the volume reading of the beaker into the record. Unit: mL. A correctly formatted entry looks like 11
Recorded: 400
